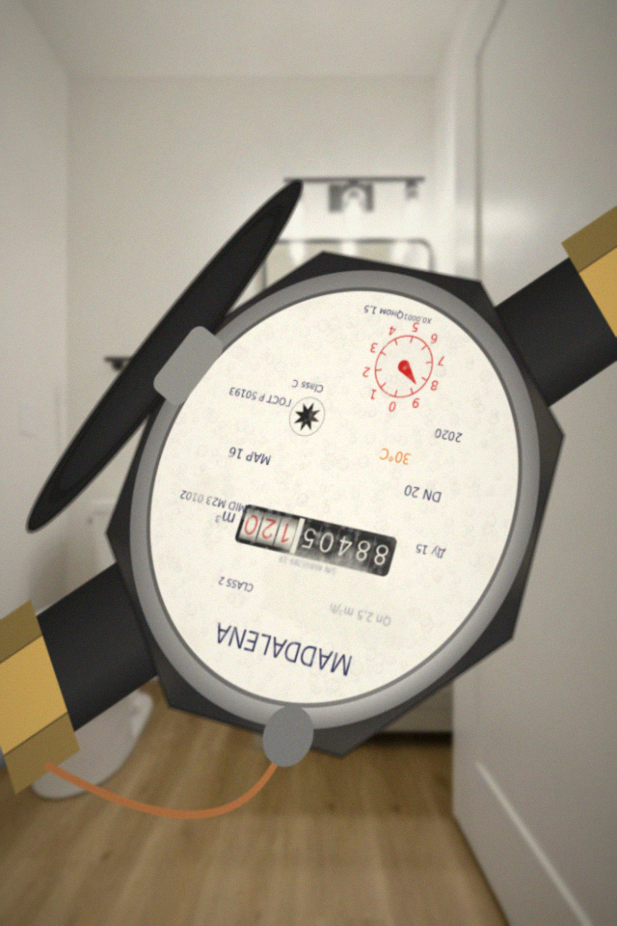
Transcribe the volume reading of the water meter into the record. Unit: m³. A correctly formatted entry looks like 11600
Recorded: 88405.1208
